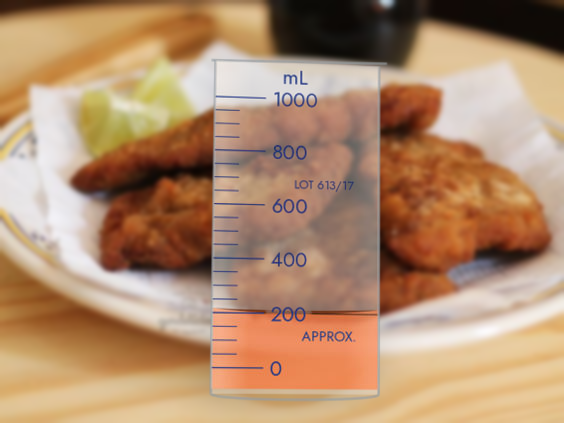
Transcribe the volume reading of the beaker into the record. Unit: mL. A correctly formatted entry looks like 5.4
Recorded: 200
